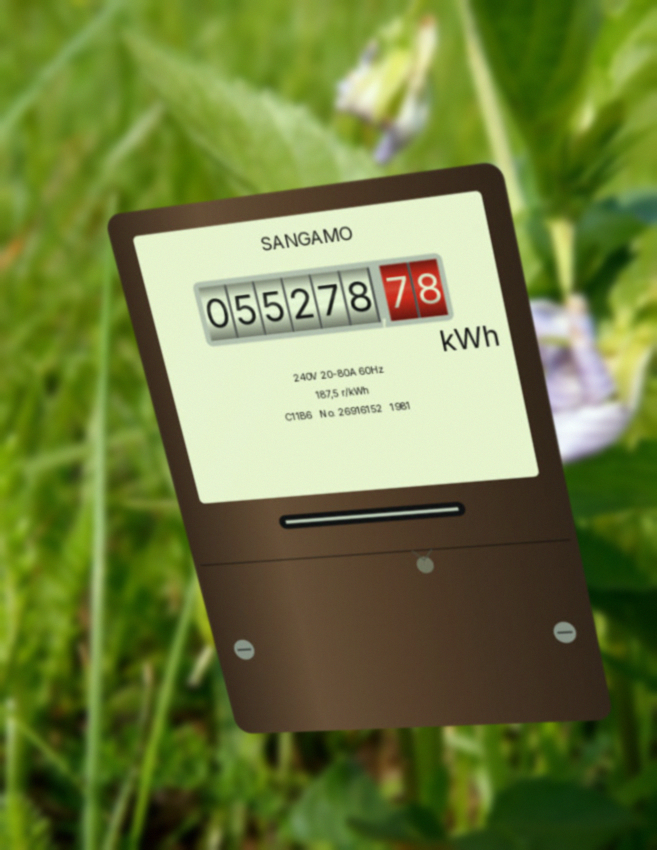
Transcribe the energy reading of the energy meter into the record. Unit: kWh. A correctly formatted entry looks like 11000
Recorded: 55278.78
